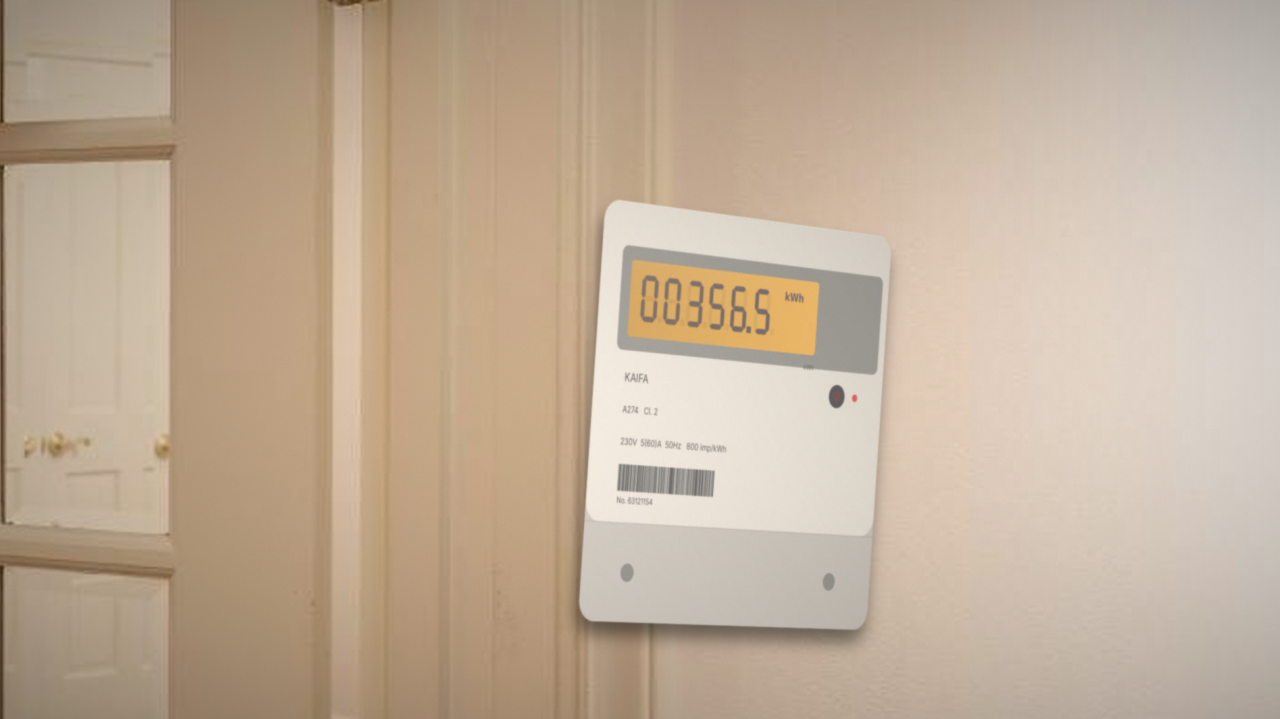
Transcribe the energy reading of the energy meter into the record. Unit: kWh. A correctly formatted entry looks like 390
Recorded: 356.5
